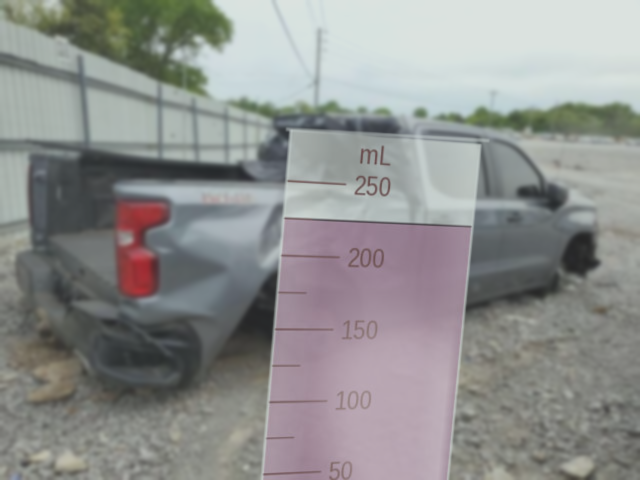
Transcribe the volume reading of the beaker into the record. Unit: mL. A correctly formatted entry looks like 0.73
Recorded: 225
